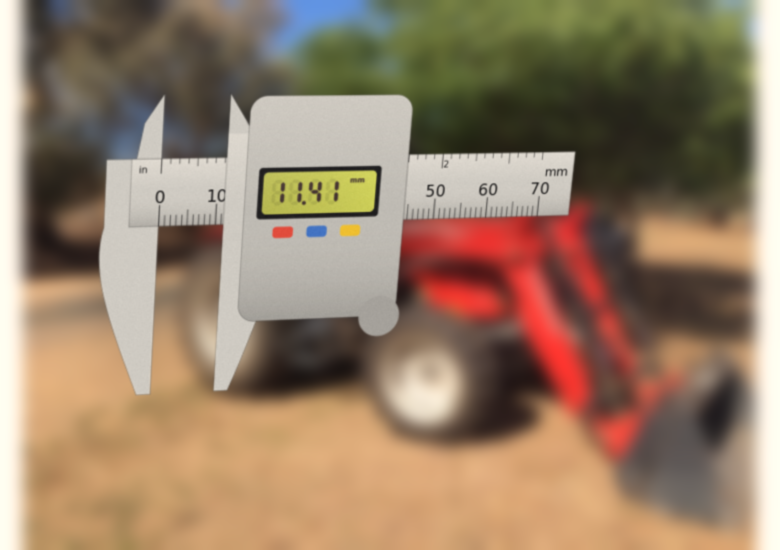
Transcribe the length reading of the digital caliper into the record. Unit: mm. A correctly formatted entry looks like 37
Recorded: 11.41
